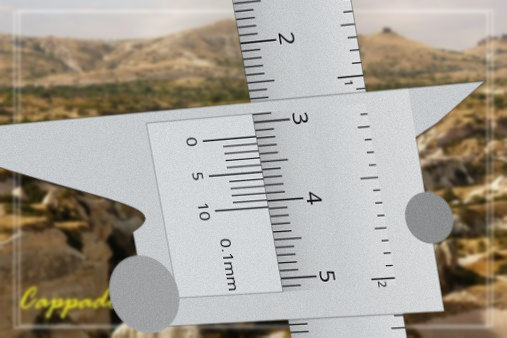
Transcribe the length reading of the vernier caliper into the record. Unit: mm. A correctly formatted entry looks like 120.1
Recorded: 31.8
